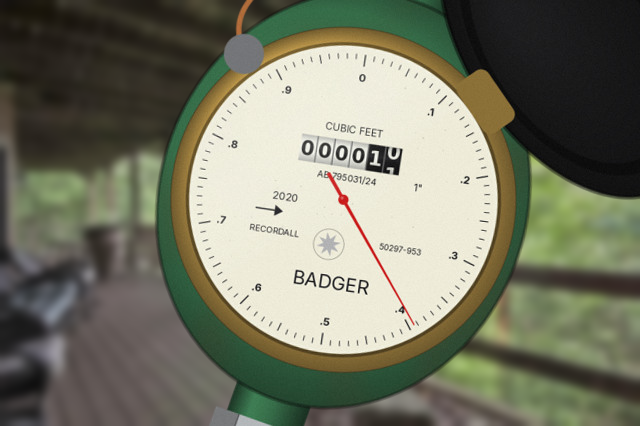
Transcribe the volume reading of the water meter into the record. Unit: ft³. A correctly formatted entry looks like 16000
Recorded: 10.39
